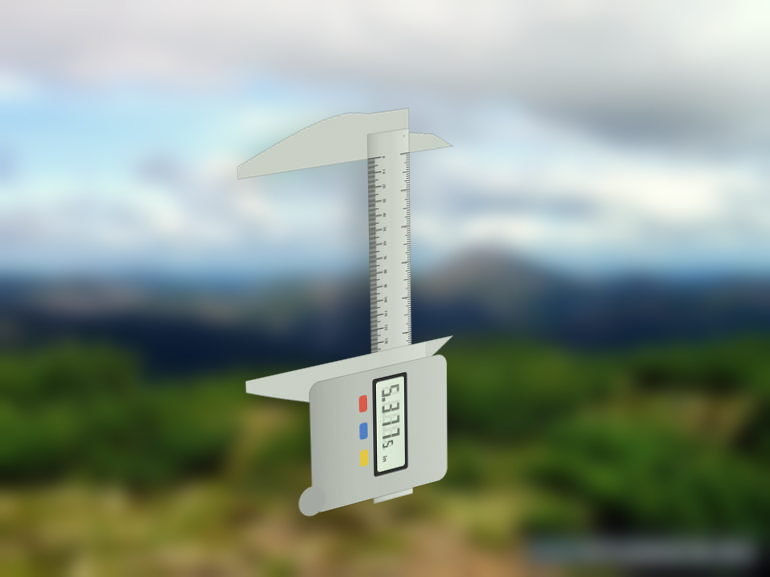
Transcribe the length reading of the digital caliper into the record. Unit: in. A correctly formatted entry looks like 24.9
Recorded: 5.3775
